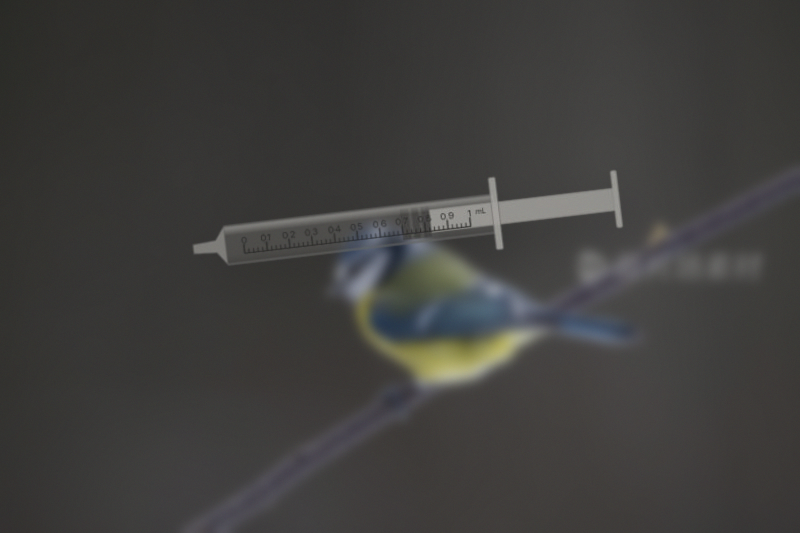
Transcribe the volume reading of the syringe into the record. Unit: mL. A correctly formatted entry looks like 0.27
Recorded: 0.7
